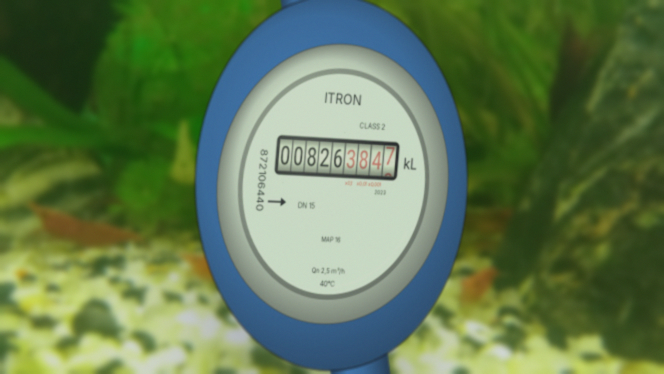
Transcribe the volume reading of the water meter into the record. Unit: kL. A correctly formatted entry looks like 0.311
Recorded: 826.3847
